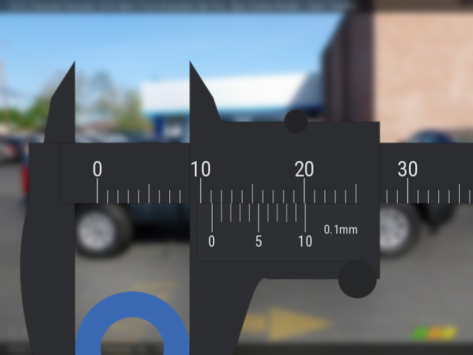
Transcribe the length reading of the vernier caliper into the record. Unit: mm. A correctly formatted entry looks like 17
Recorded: 11.1
